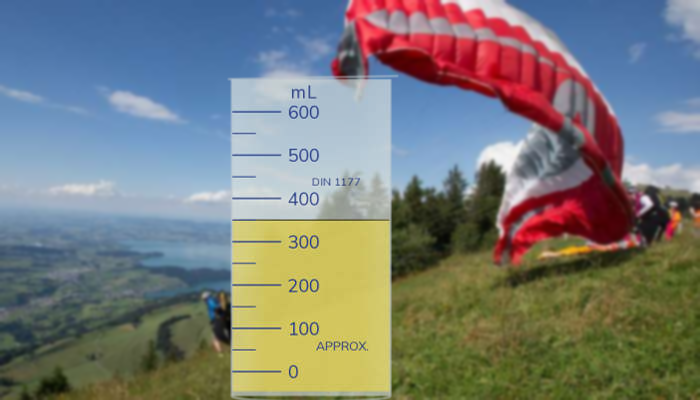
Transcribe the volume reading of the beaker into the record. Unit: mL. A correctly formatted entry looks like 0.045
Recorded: 350
